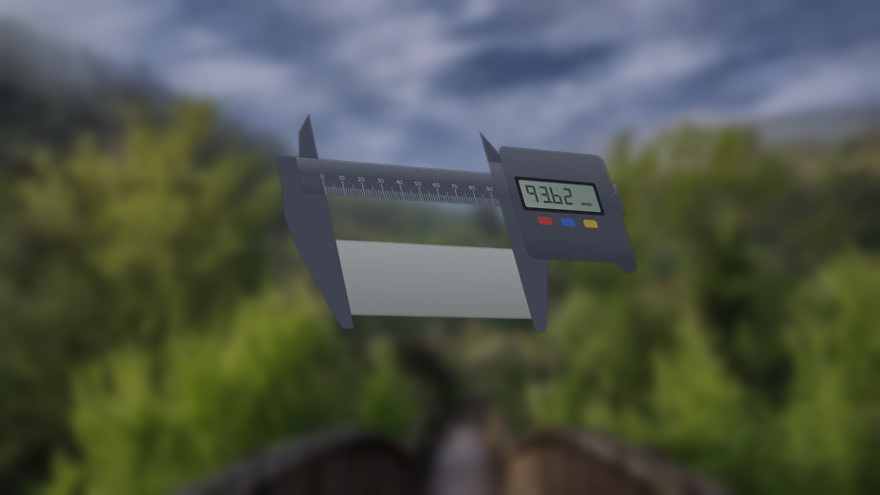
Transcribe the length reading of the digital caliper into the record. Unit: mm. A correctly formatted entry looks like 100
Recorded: 93.62
